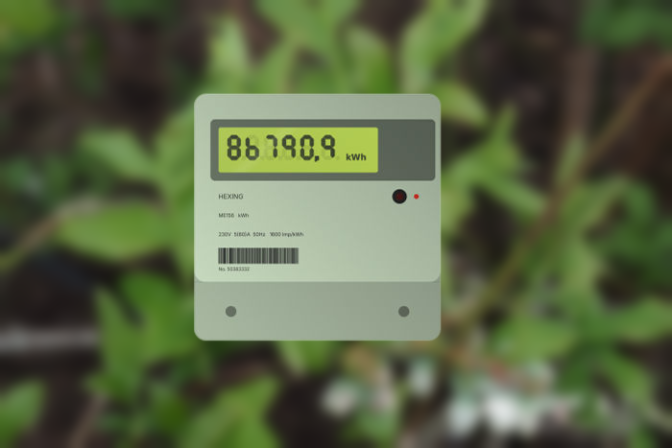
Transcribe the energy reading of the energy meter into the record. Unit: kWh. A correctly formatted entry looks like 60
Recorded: 86790.9
